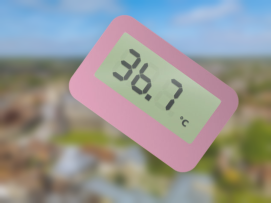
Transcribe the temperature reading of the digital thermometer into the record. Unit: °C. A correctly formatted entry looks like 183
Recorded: 36.7
